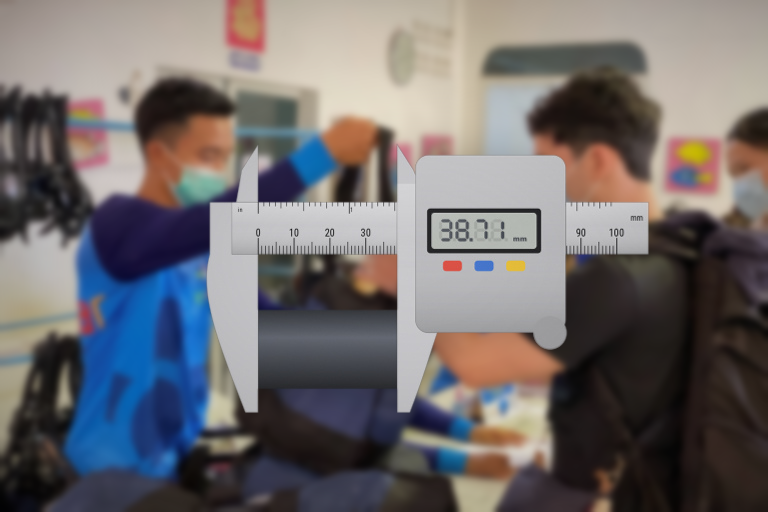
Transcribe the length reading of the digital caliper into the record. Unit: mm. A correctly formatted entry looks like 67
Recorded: 38.71
